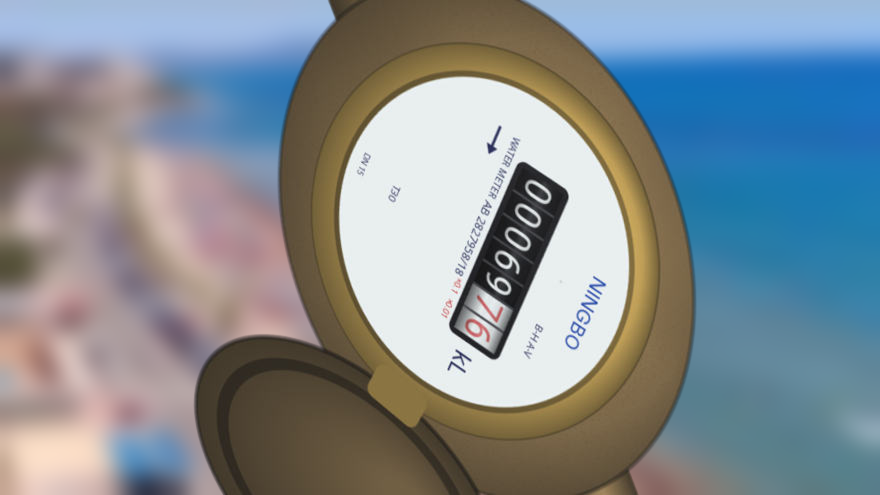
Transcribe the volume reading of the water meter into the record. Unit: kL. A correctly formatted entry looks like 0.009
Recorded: 69.76
